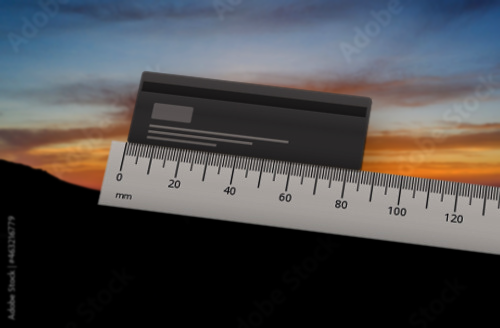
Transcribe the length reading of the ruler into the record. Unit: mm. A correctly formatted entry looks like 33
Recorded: 85
